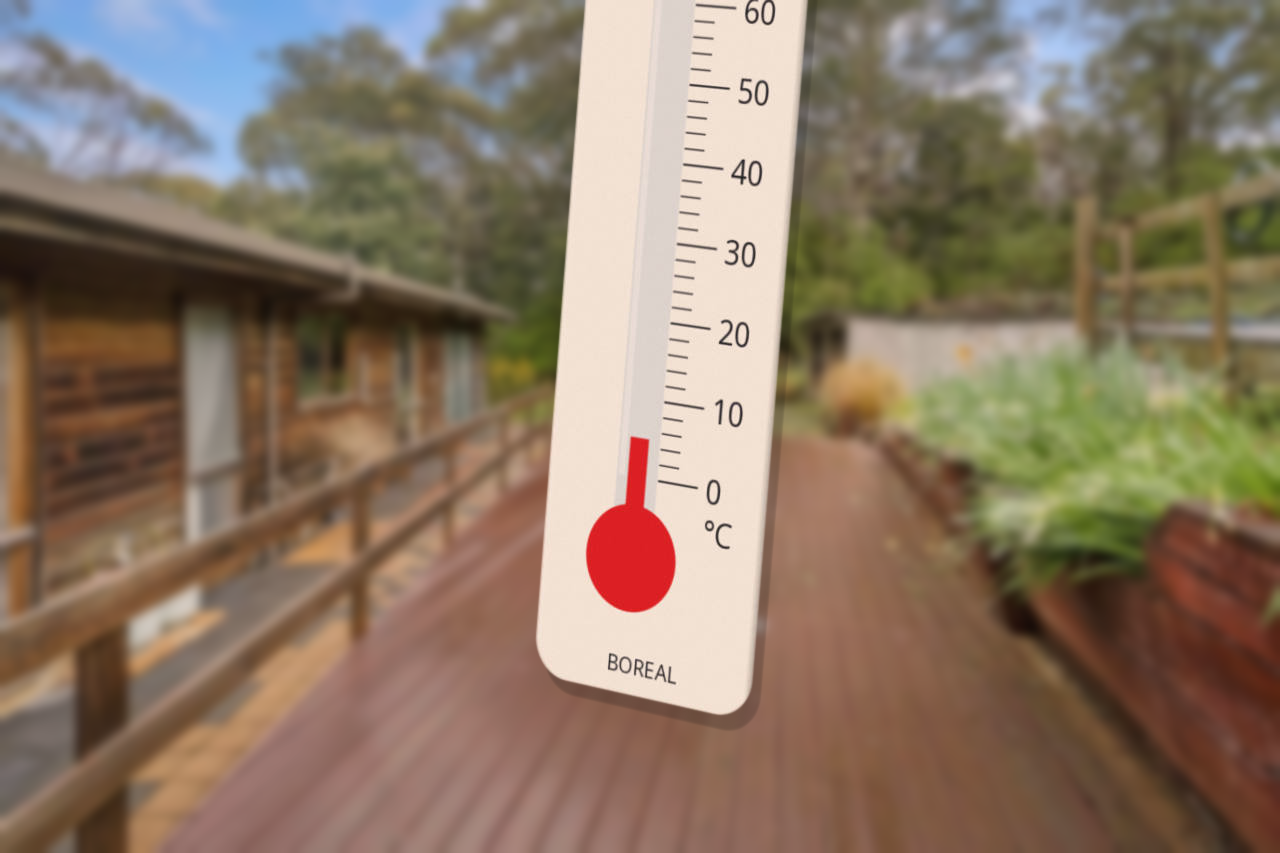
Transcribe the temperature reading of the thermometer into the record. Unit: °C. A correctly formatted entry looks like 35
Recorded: 5
